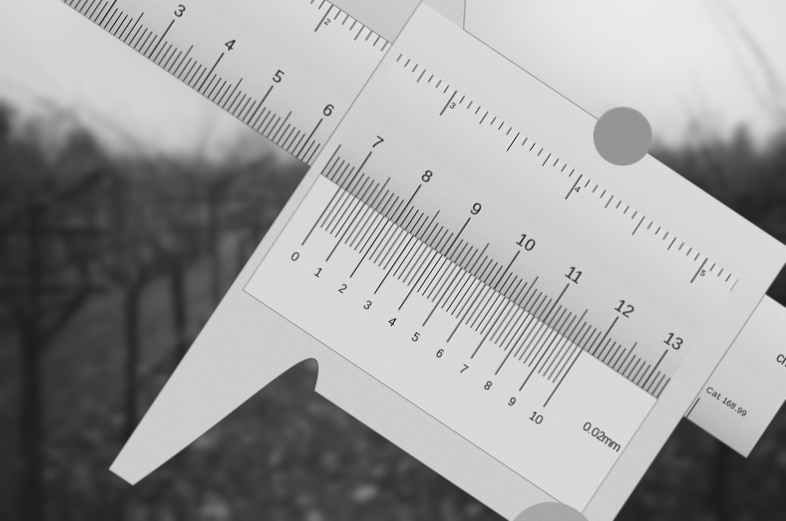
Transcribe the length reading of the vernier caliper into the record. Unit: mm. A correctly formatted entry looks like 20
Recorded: 69.0
